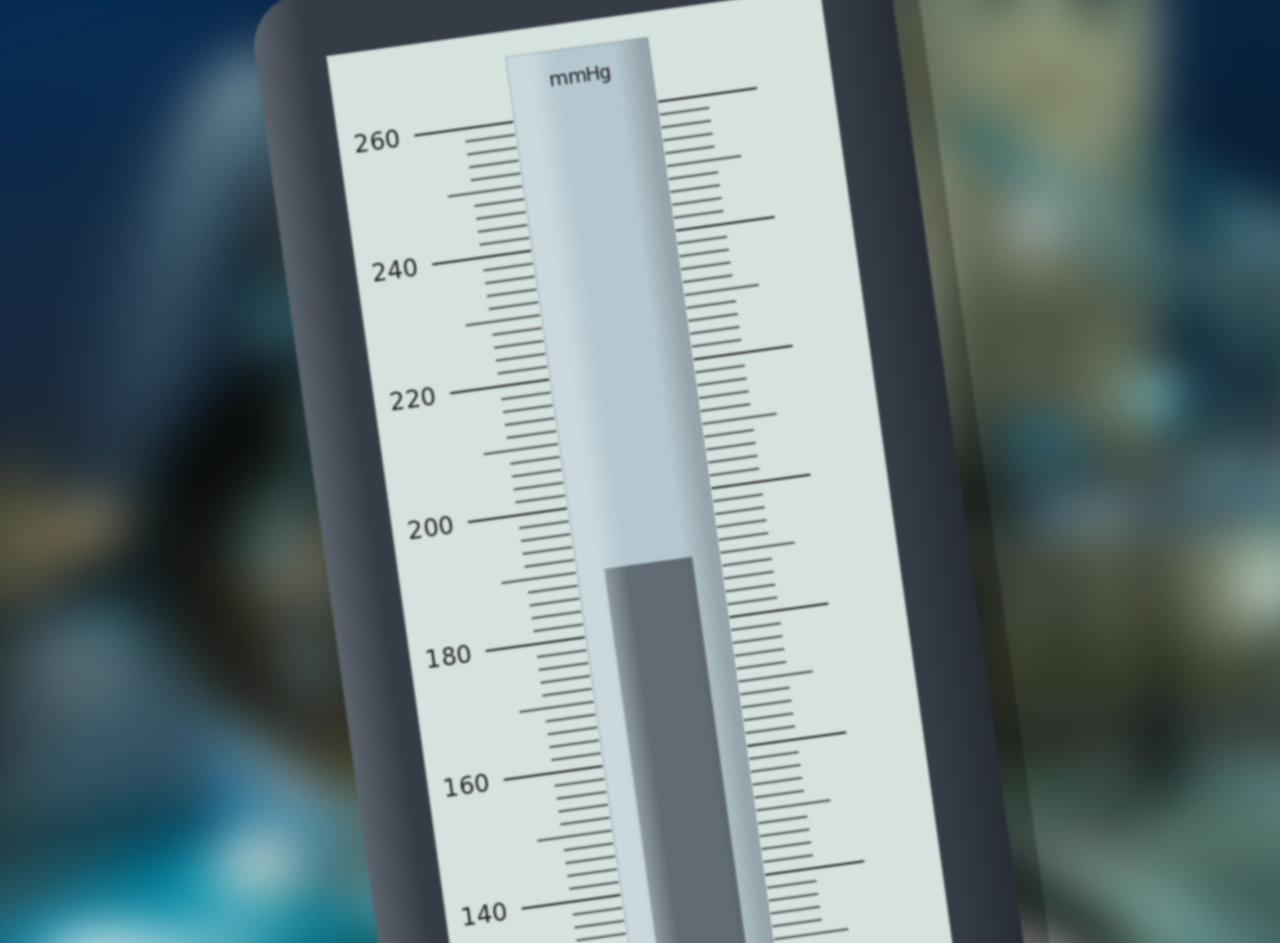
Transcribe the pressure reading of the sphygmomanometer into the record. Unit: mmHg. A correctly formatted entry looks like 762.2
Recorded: 190
